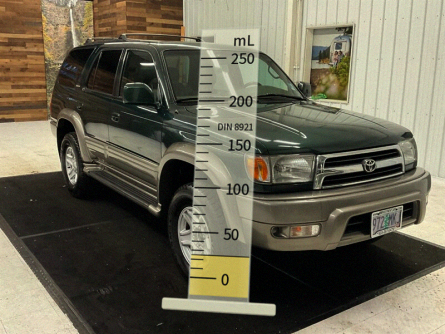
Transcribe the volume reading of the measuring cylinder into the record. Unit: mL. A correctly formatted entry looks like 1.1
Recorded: 25
